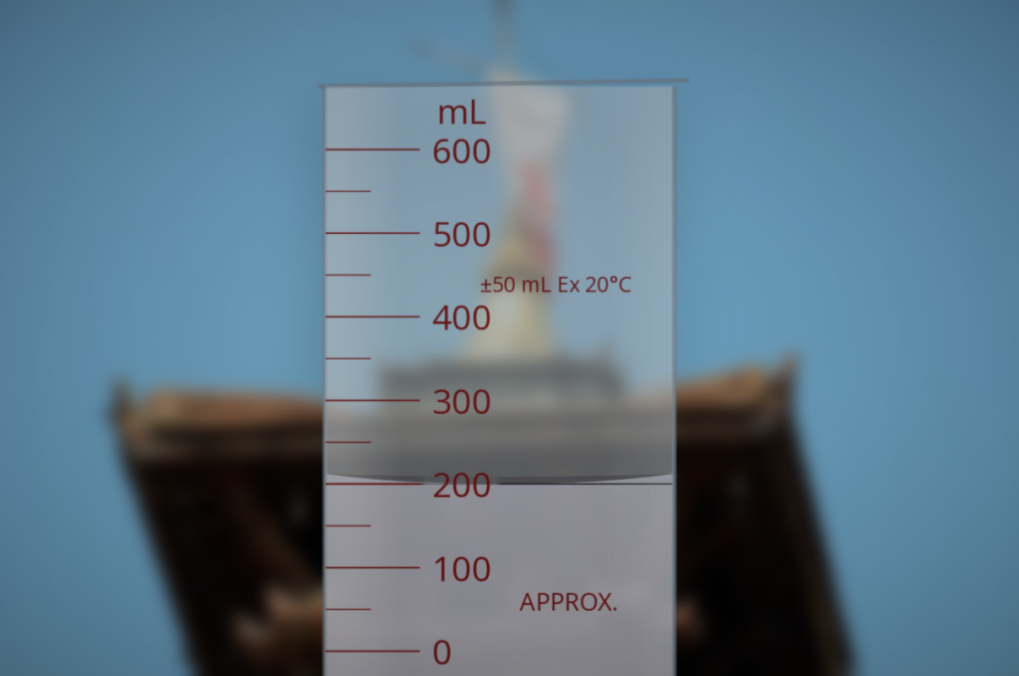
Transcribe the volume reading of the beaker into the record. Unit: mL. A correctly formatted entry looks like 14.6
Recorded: 200
